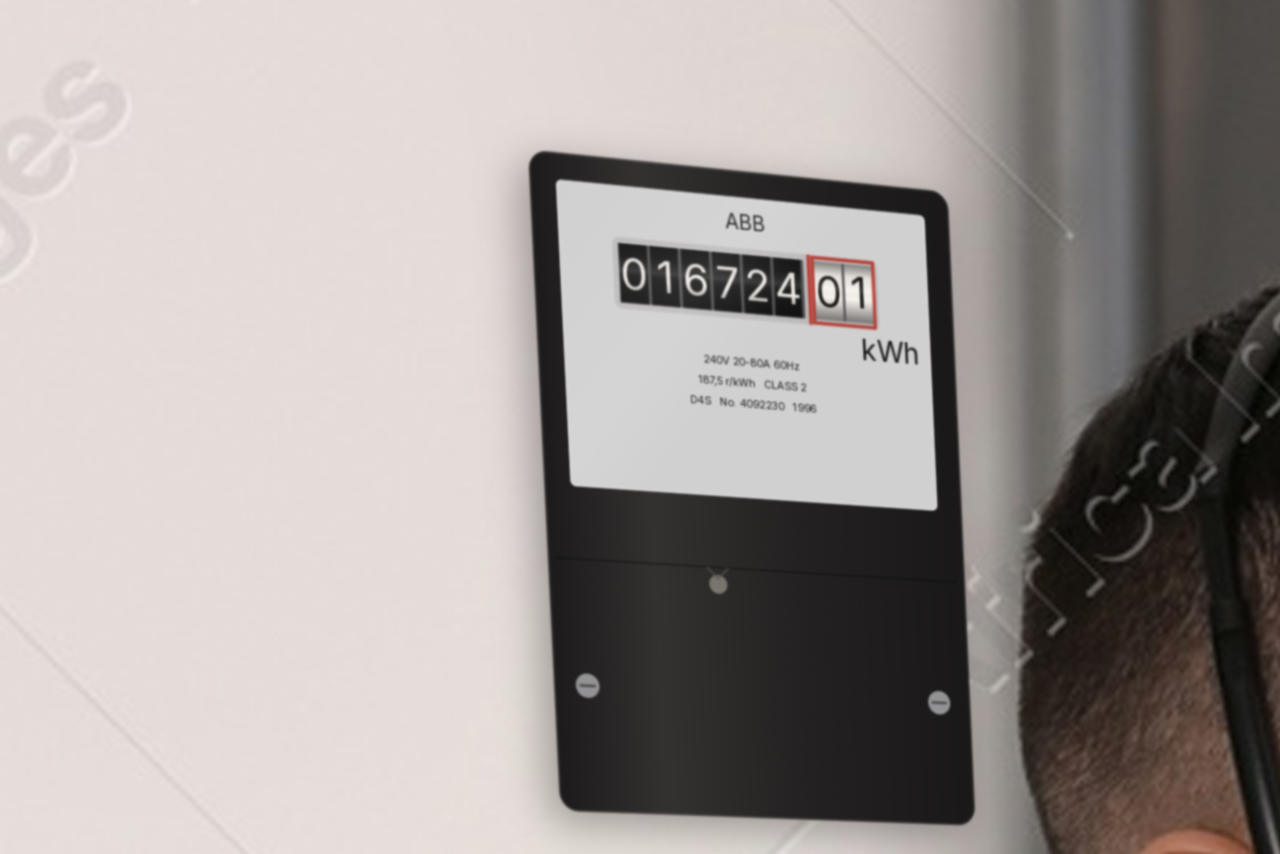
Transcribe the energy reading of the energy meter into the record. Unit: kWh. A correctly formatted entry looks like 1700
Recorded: 16724.01
